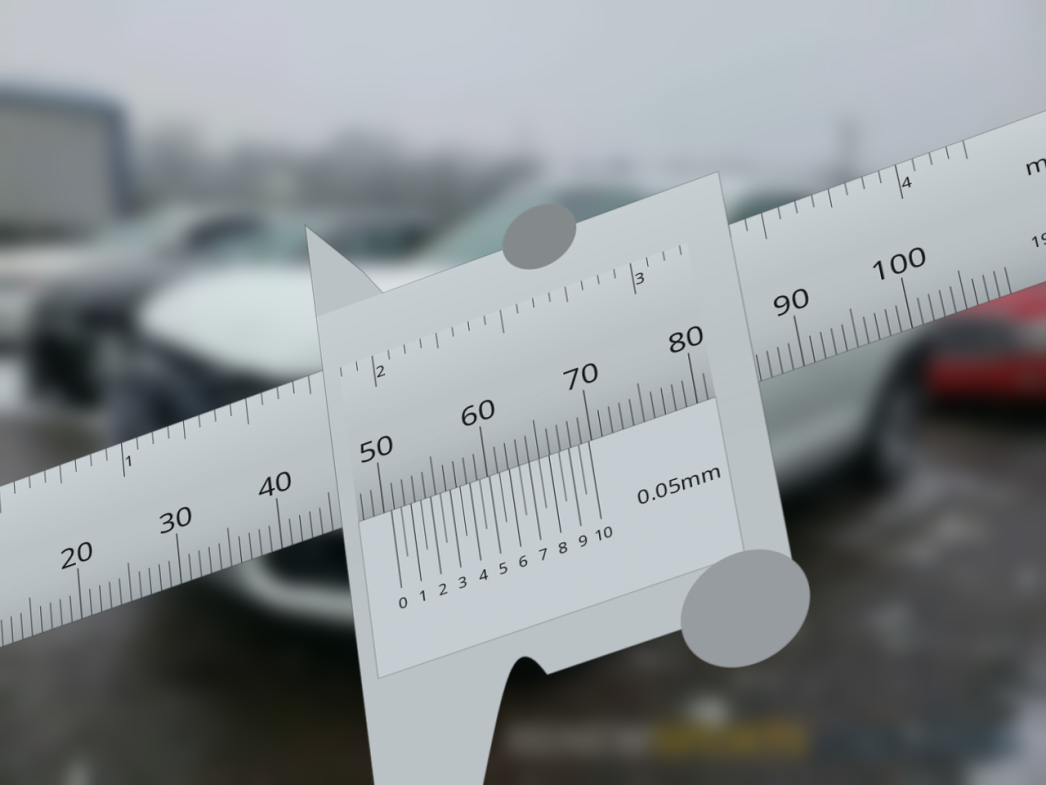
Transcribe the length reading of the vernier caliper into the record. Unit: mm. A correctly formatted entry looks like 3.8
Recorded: 50.7
